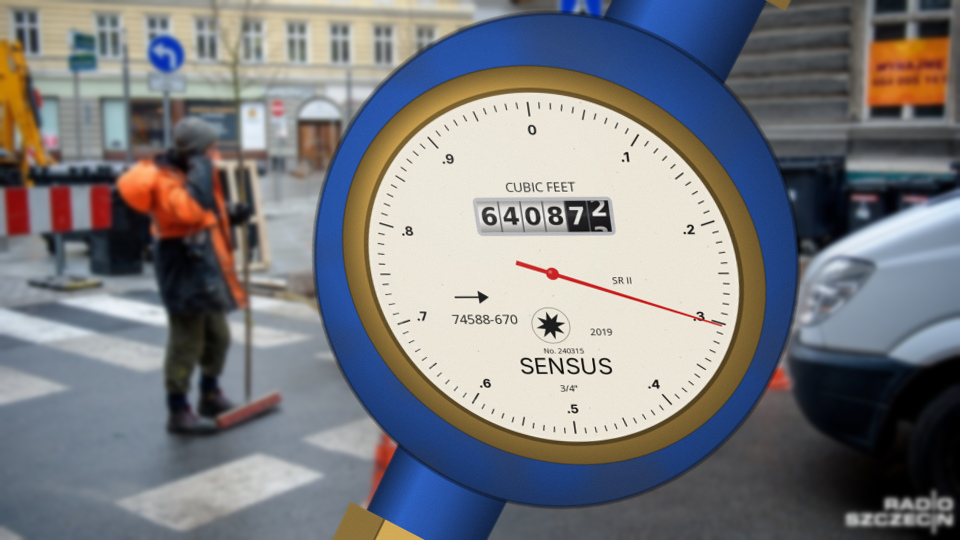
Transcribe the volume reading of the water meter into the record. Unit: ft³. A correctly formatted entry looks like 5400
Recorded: 640872.30
